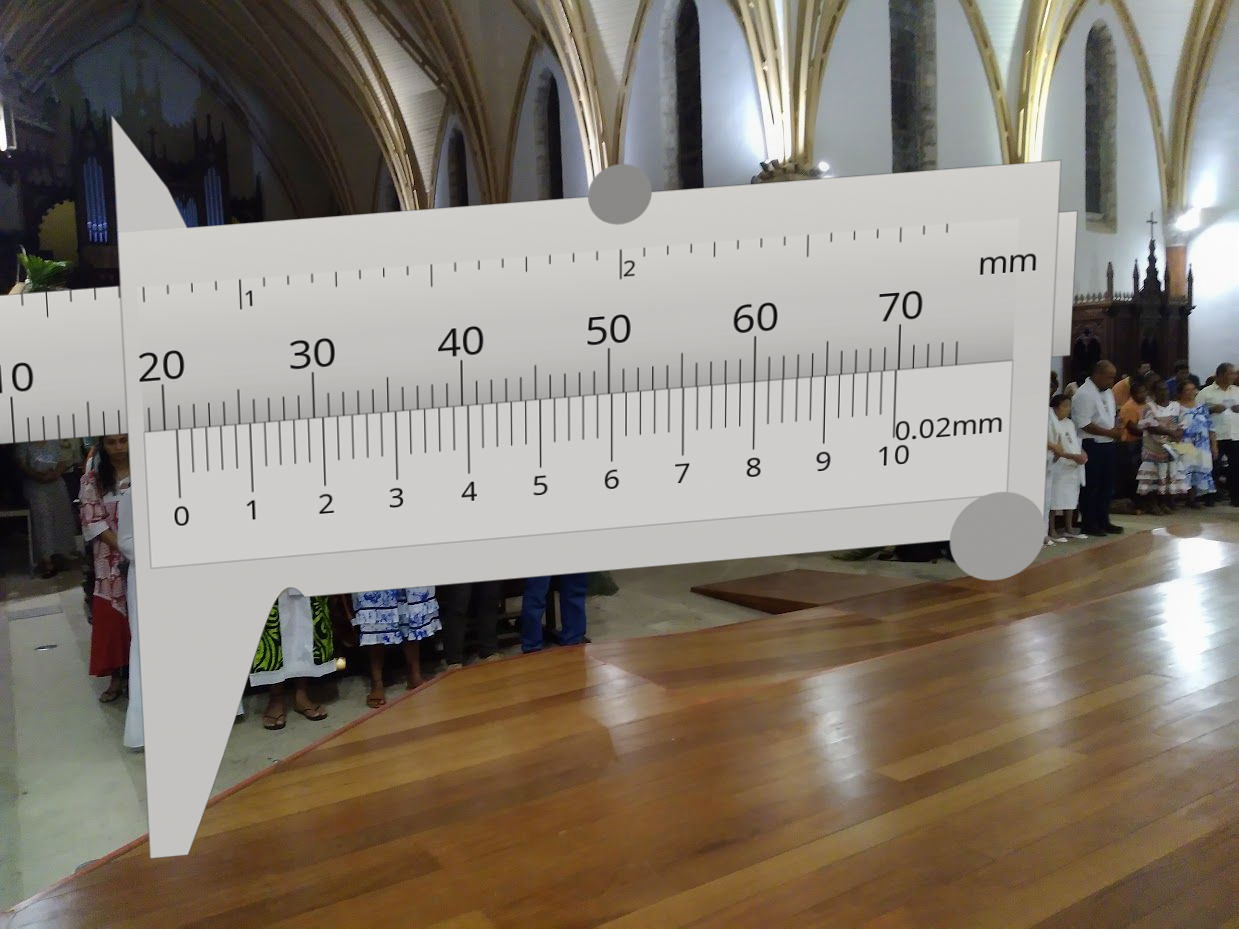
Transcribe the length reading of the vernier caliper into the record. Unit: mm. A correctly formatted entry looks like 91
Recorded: 20.8
